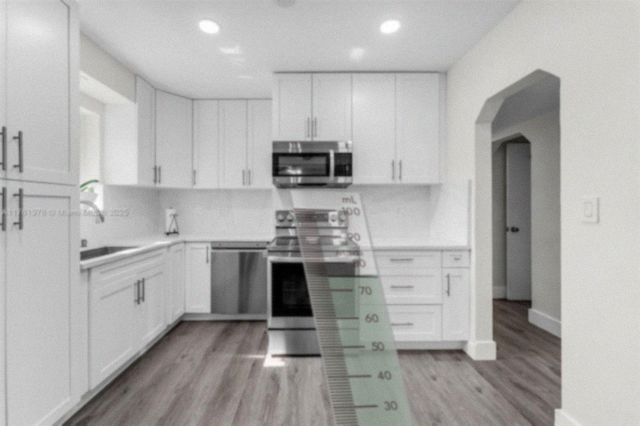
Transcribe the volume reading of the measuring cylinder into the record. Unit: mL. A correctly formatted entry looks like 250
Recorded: 75
